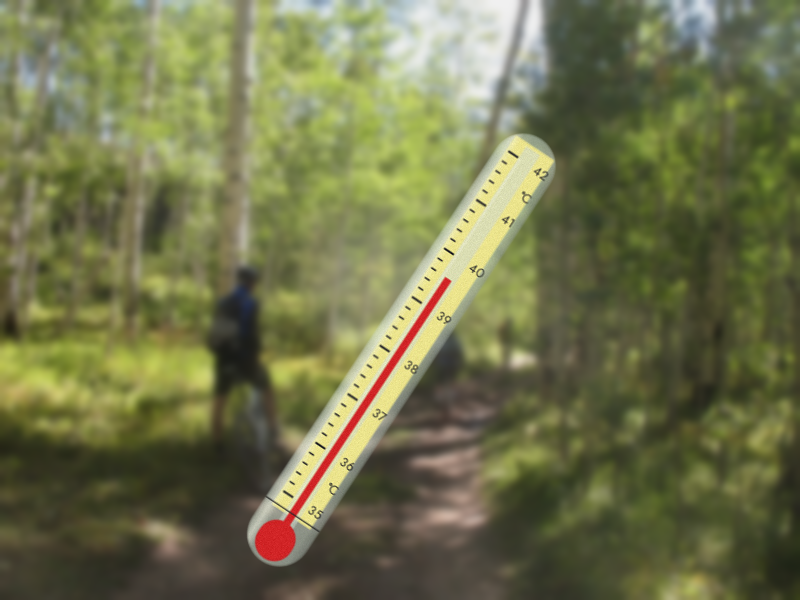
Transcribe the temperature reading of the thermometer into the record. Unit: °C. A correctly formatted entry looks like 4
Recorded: 39.6
